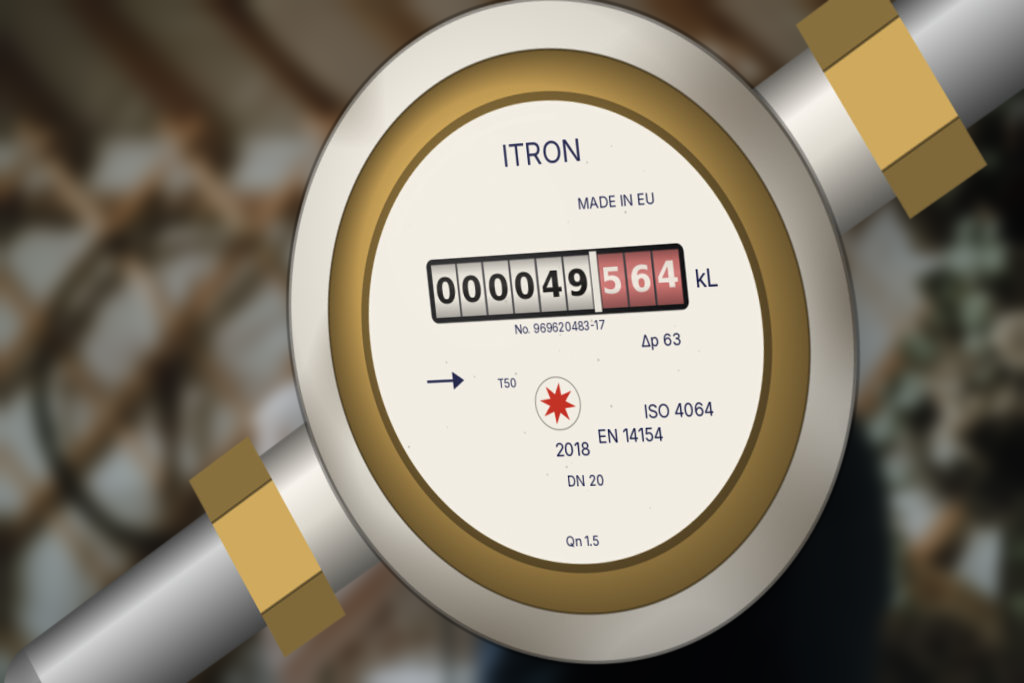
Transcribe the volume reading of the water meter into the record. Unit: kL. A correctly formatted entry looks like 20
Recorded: 49.564
